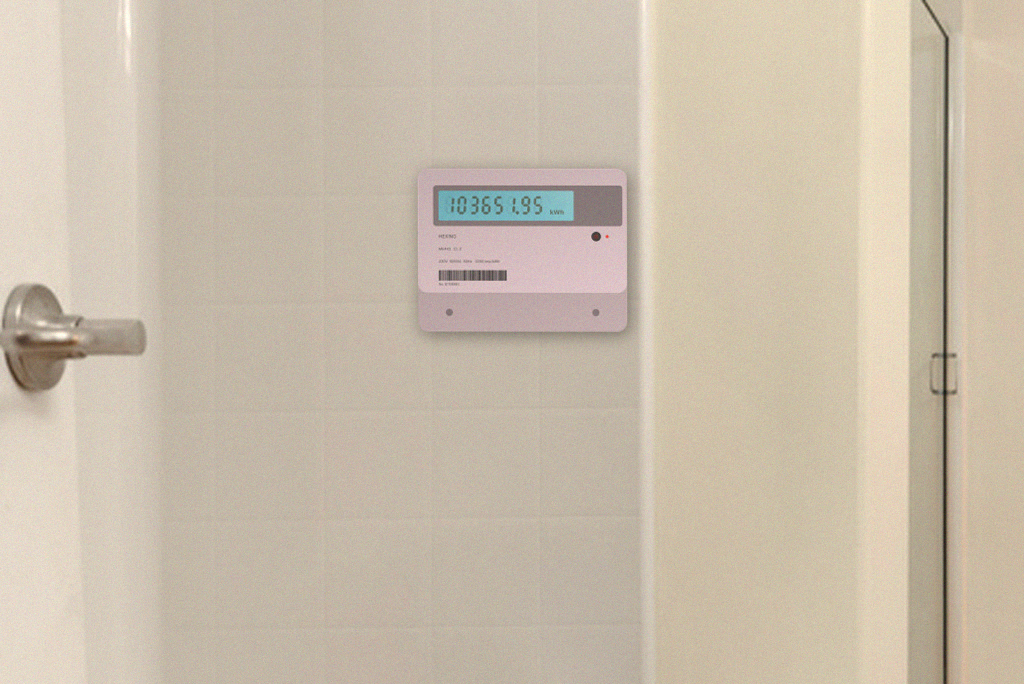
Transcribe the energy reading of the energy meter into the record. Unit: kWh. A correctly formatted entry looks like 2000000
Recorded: 103651.95
